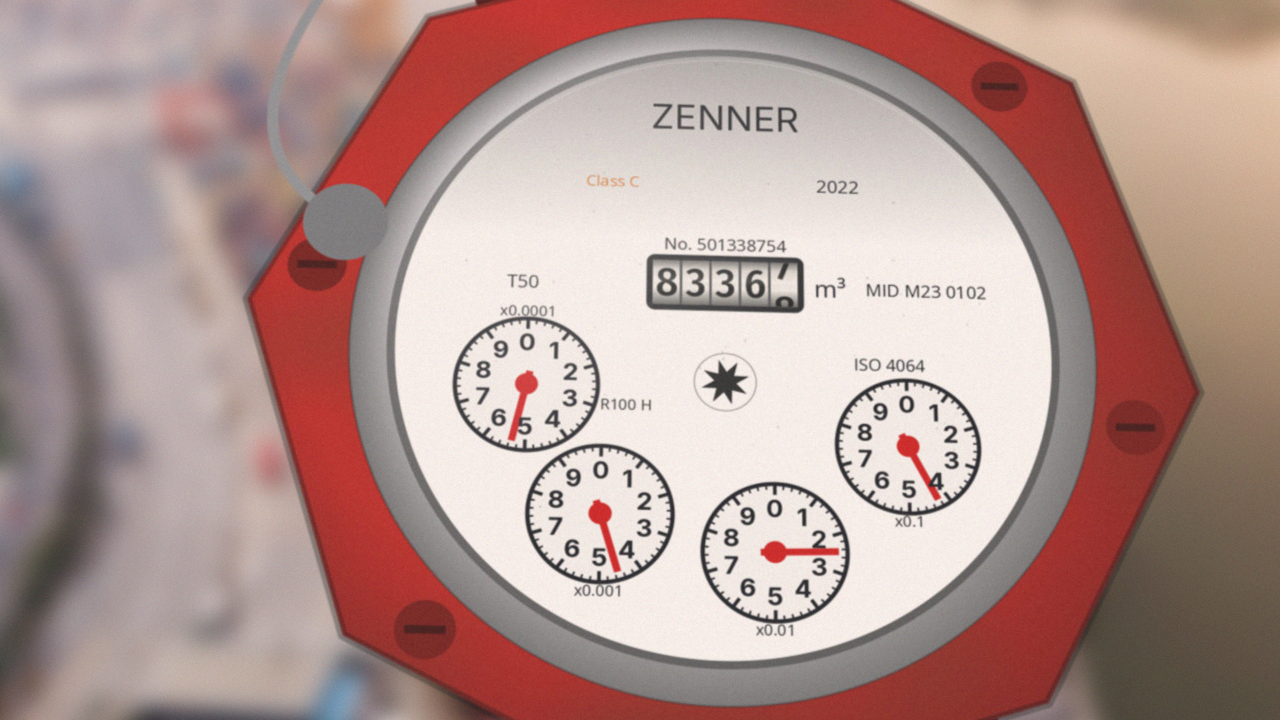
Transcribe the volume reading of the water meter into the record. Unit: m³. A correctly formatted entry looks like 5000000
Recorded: 83367.4245
